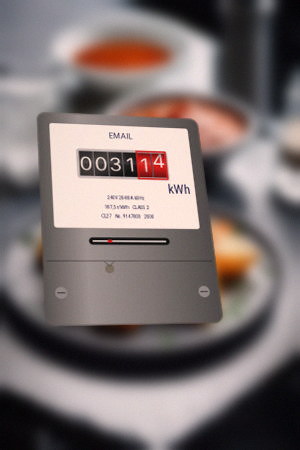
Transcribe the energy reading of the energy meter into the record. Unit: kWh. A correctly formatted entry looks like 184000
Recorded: 31.14
